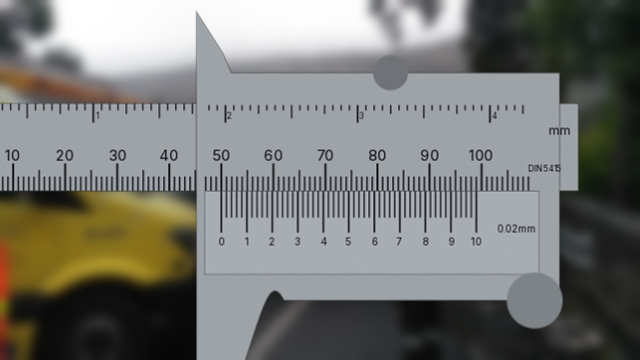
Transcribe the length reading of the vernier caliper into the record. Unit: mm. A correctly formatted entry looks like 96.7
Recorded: 50.0
